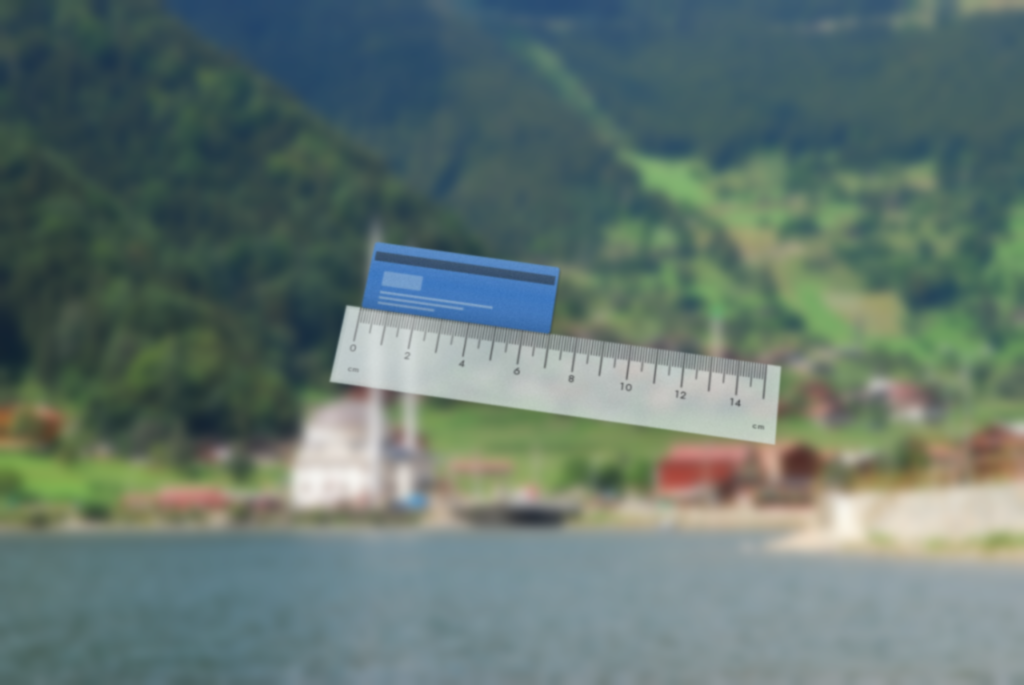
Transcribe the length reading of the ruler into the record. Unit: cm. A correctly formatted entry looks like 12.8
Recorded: 7
